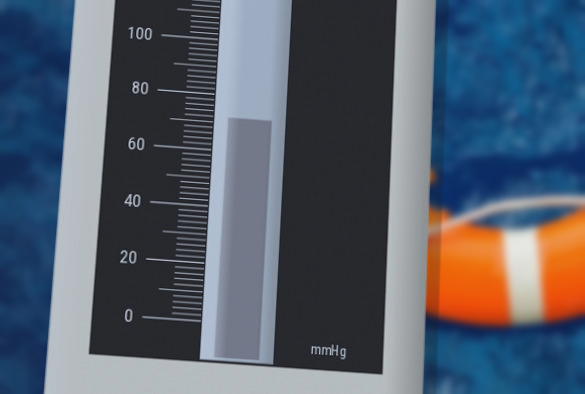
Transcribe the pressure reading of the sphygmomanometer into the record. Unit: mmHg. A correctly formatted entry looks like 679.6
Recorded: 72
